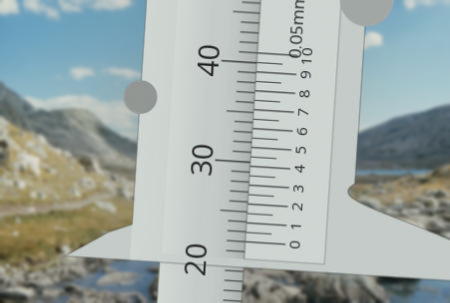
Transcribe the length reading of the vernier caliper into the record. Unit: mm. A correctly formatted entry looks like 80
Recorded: 22.0
